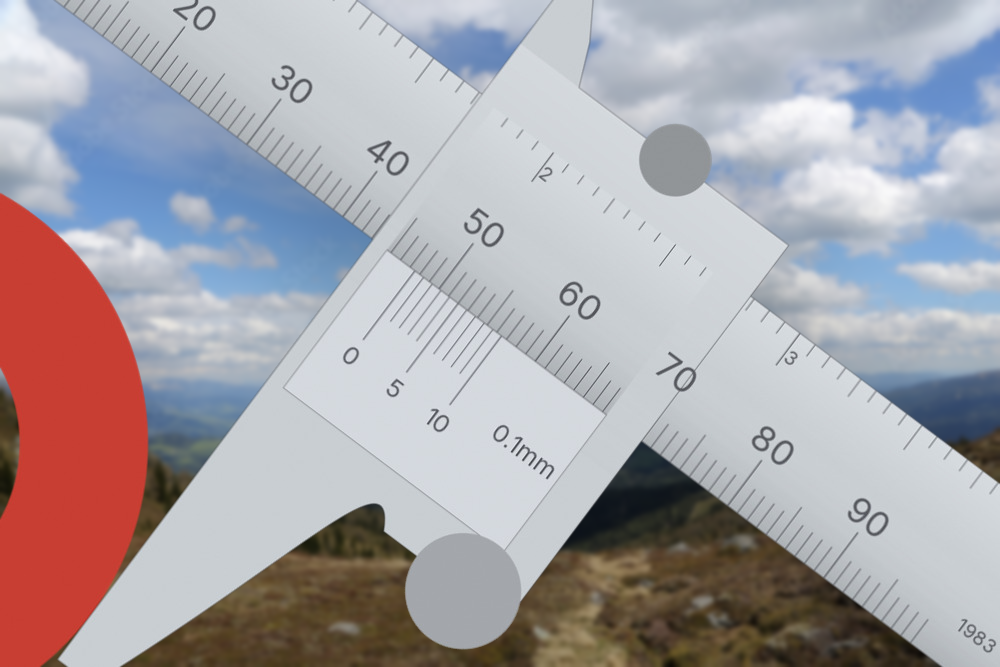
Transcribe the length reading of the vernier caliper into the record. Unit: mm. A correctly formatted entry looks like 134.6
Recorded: 47.5
